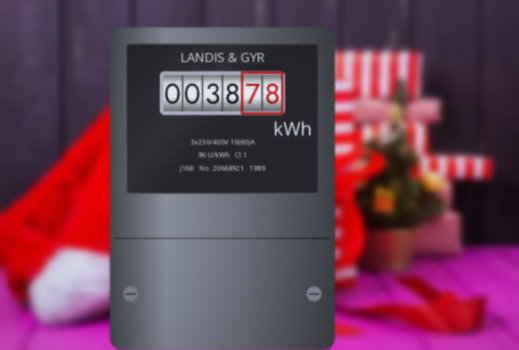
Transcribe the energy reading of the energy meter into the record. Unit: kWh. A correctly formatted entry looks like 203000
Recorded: 38.78
